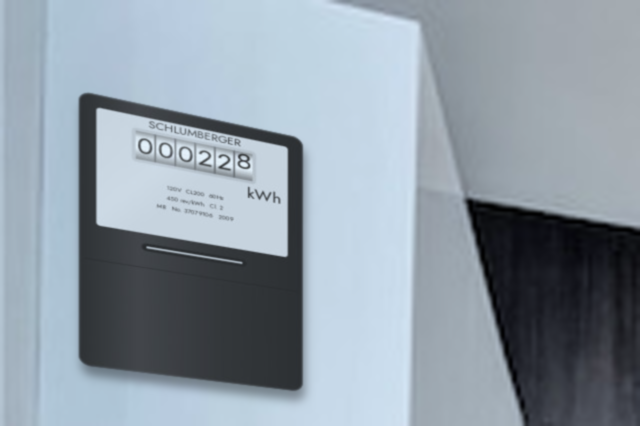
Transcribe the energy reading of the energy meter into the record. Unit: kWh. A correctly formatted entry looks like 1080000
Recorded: 228
